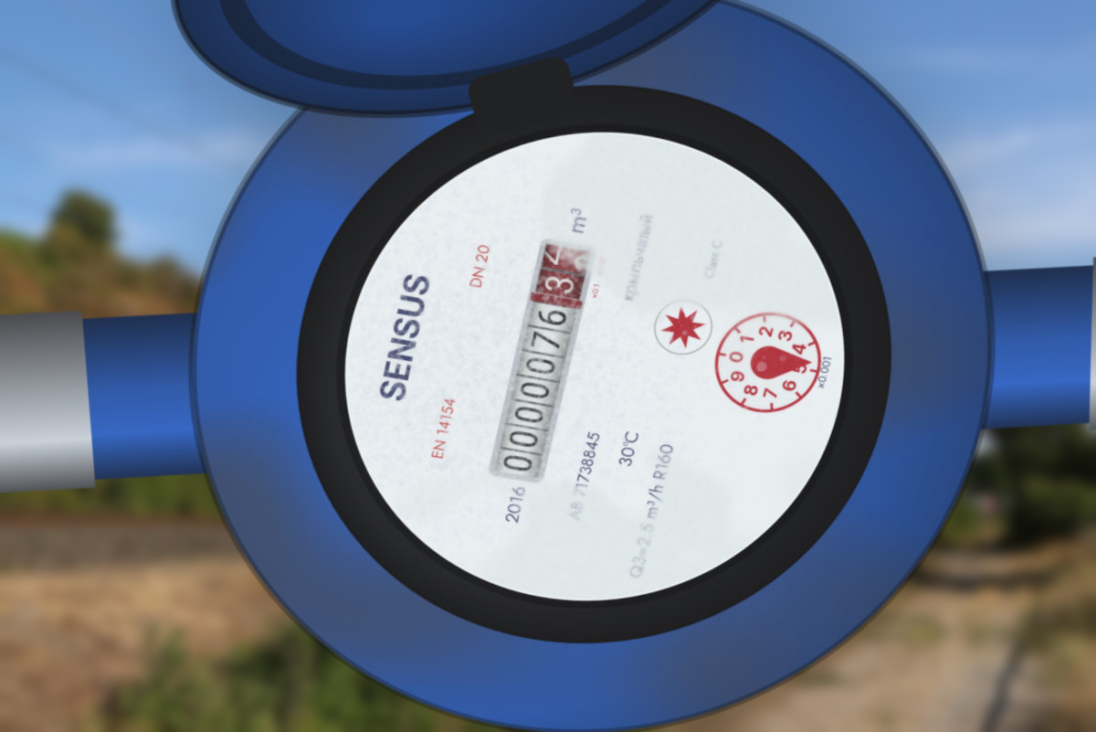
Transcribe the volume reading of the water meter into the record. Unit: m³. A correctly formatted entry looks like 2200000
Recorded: 76.324
